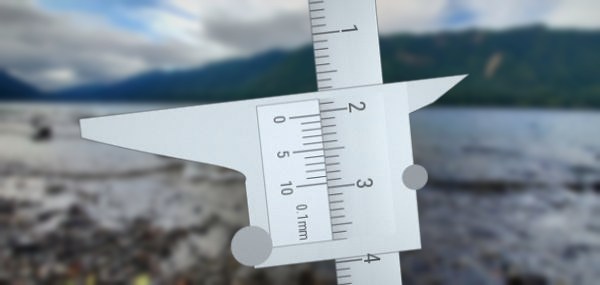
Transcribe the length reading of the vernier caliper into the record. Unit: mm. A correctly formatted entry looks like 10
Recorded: 20.4
